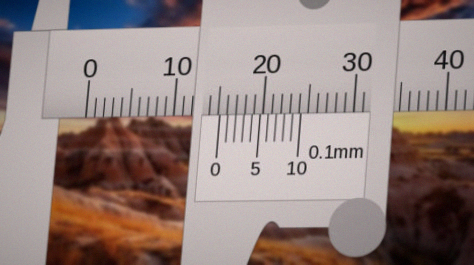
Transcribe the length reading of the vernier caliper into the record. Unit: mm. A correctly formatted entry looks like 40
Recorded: 15.2
